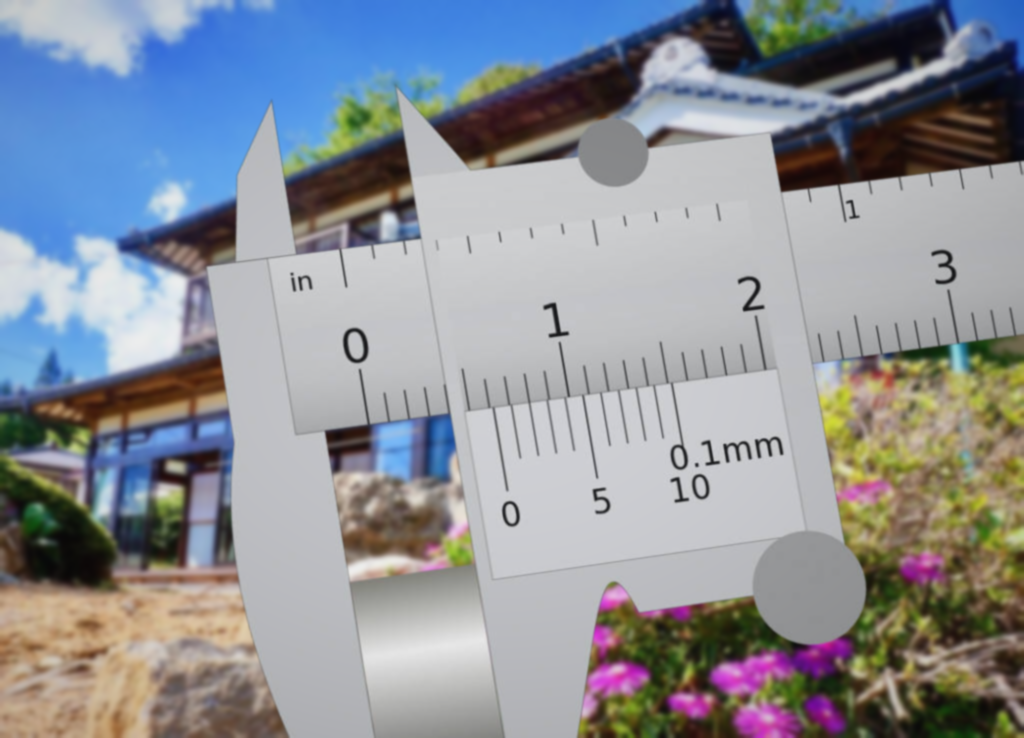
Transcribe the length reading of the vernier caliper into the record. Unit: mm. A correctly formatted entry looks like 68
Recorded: 6.2
